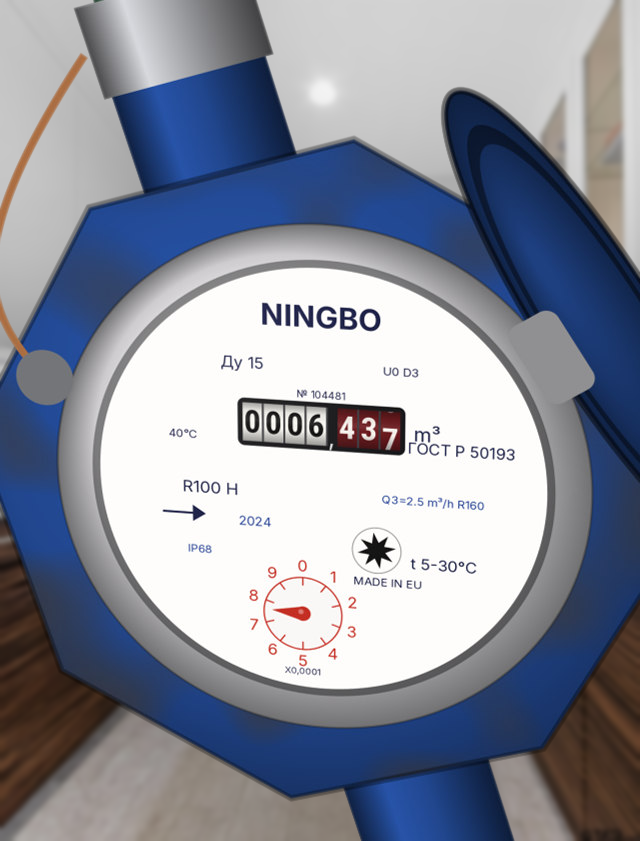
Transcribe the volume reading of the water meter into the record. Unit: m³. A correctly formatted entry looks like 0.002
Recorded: 6.4367
